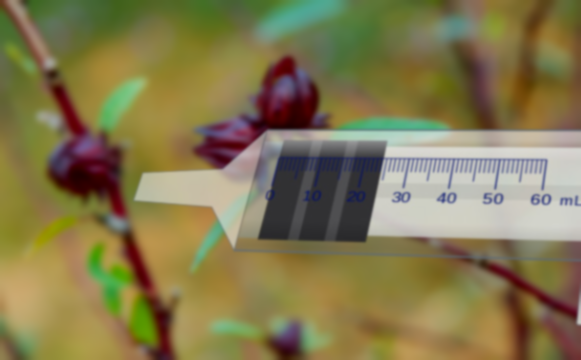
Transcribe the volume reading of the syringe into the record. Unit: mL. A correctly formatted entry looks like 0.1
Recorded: 0
